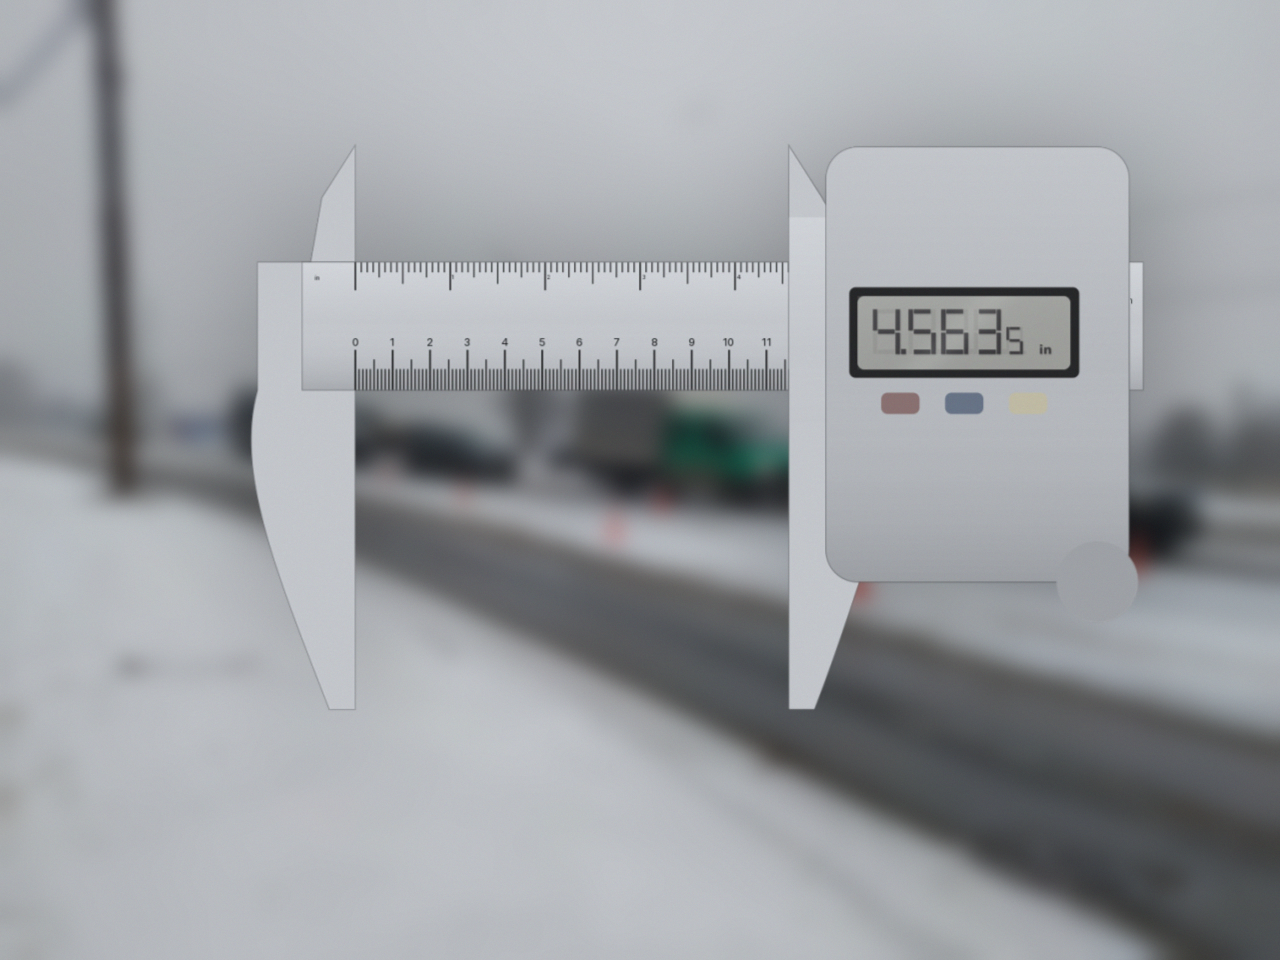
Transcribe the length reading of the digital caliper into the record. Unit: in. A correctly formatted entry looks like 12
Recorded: 4.5635
